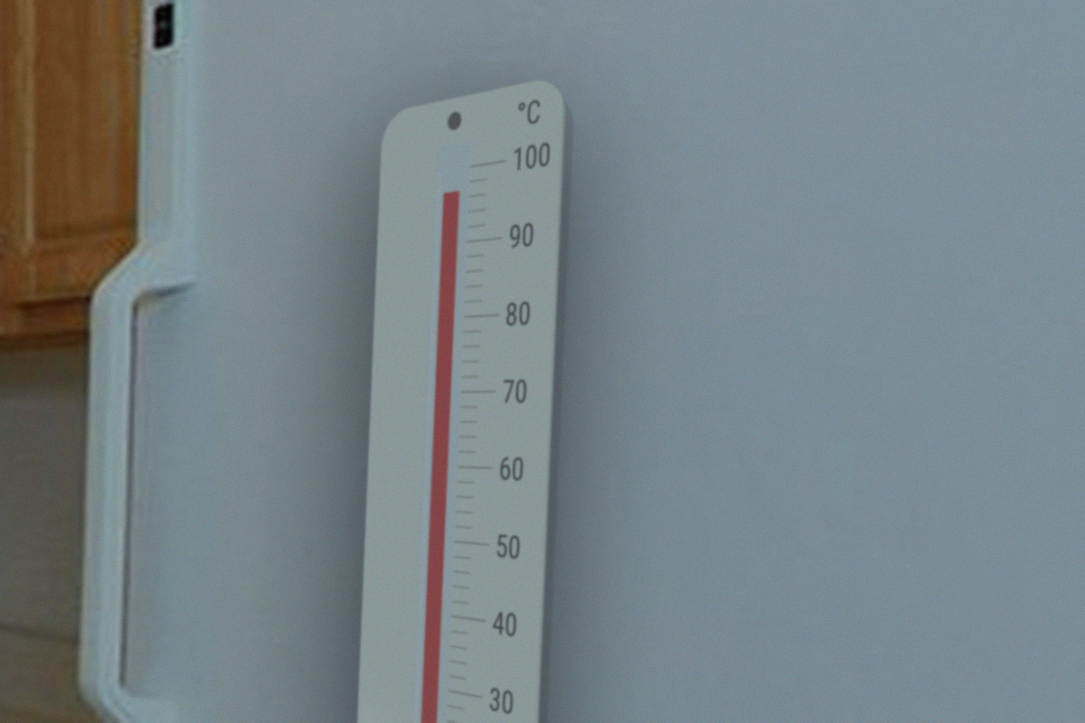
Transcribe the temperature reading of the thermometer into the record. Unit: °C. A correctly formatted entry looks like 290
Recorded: 97
